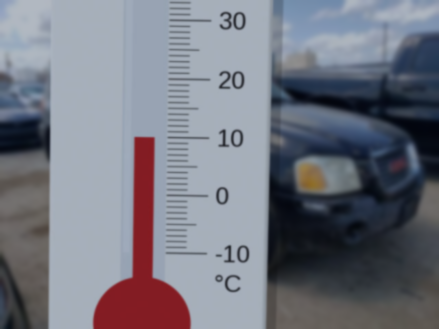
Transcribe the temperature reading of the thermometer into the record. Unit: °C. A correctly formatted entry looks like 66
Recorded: 10
